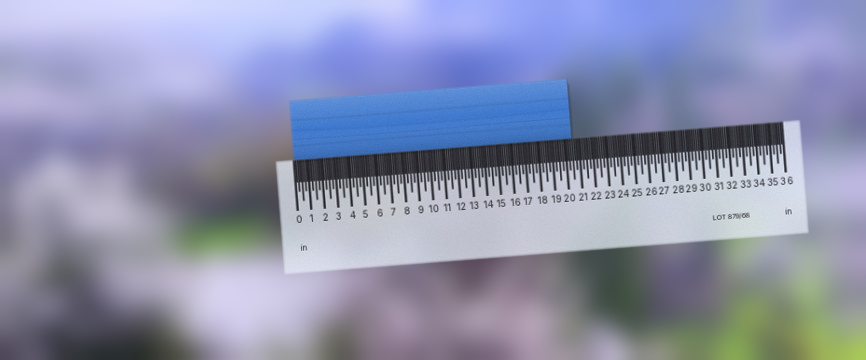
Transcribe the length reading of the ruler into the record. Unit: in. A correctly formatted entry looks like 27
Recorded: 20.5
